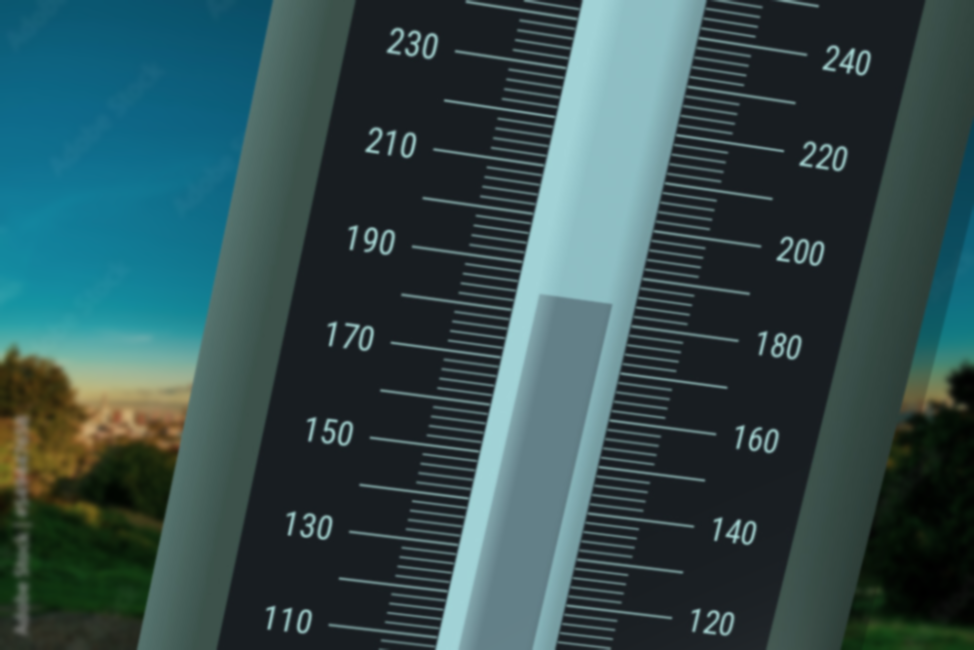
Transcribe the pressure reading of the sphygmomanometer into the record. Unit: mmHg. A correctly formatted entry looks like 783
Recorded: 184
